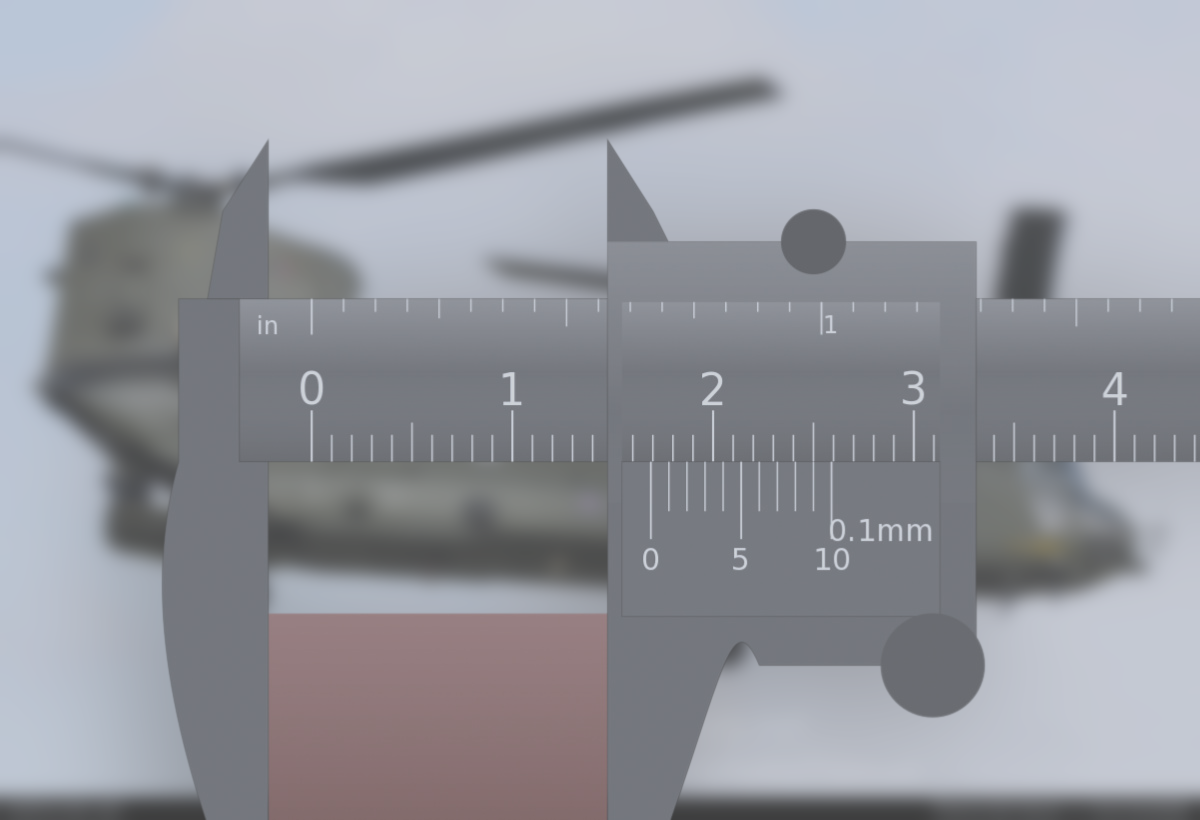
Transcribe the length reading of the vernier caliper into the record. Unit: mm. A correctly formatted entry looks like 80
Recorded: 16.9
